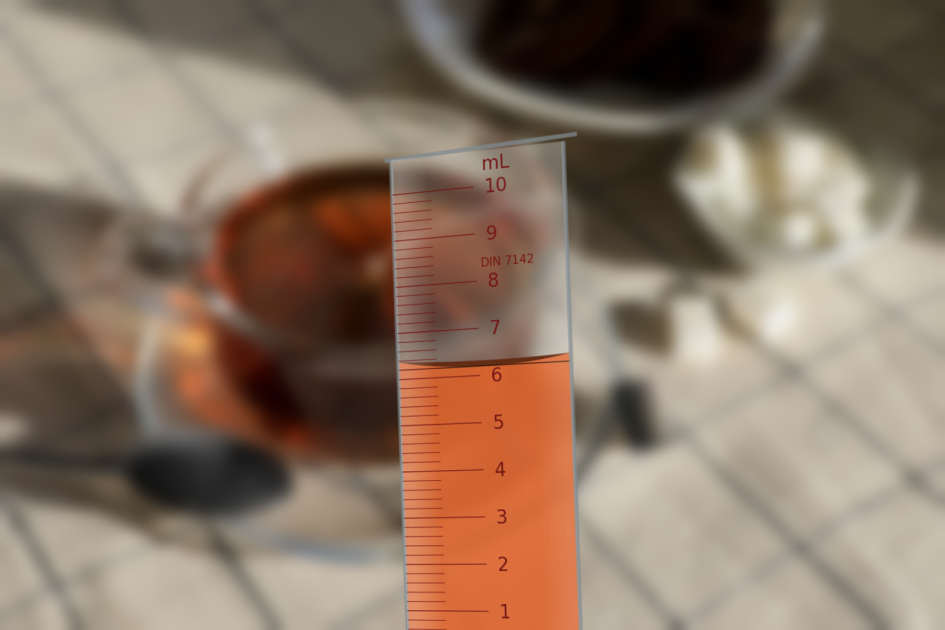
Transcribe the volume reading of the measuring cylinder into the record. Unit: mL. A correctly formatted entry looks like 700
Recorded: 6.2
